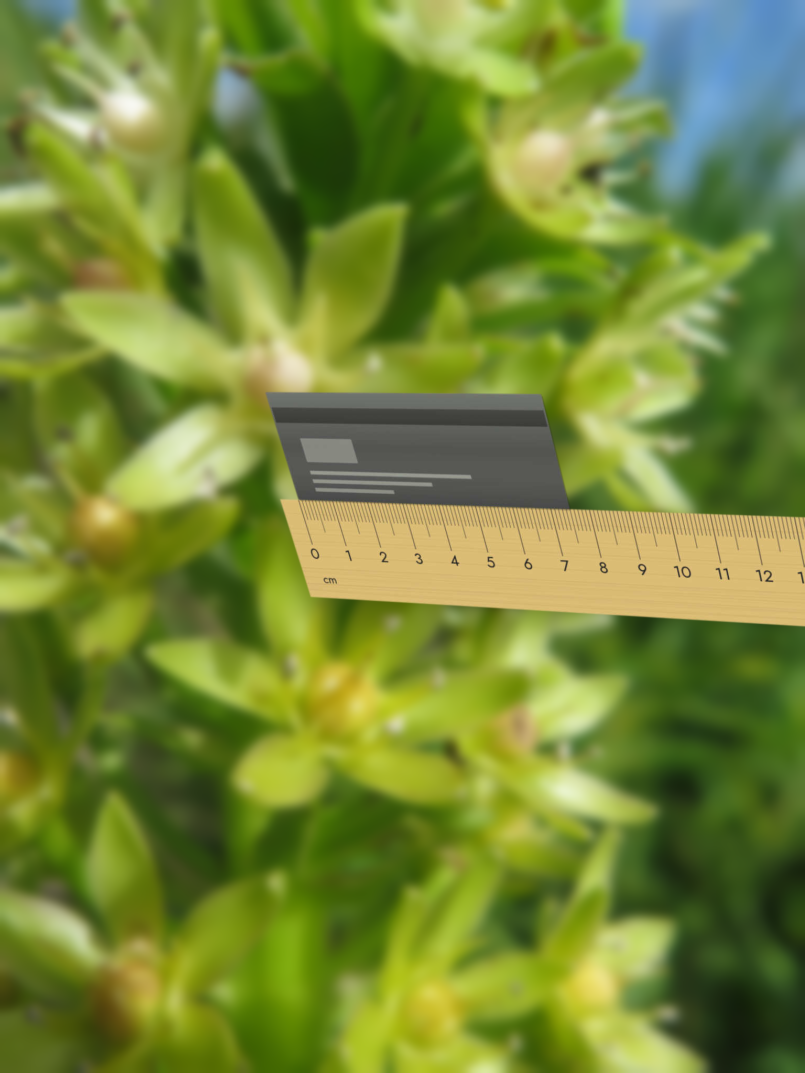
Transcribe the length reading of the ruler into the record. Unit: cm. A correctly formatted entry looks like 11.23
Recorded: 7.5
